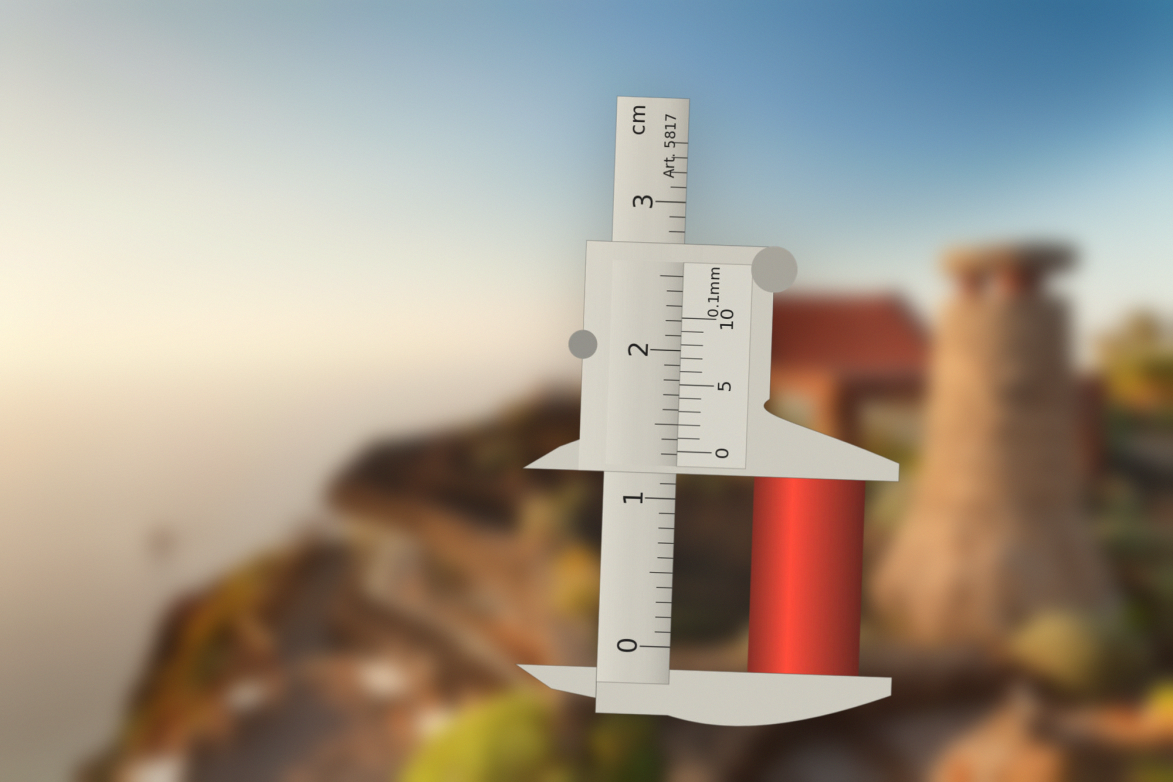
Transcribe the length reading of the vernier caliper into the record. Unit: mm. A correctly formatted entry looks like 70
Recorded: 13.2
